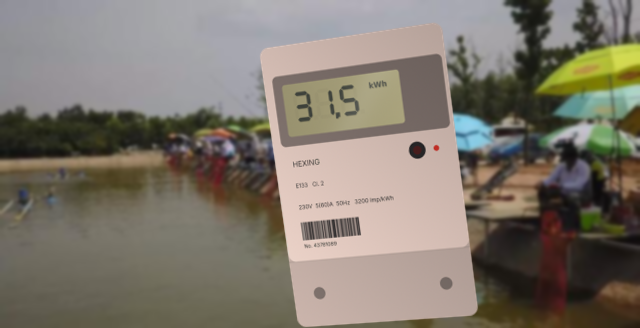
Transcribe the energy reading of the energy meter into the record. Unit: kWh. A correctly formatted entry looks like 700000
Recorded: 31.5
